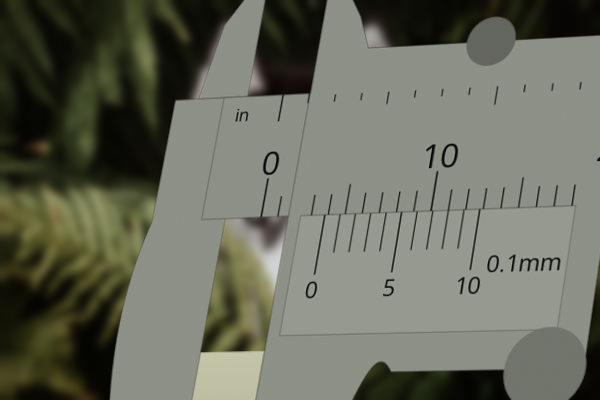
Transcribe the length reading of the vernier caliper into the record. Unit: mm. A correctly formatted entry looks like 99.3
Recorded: 3.8
